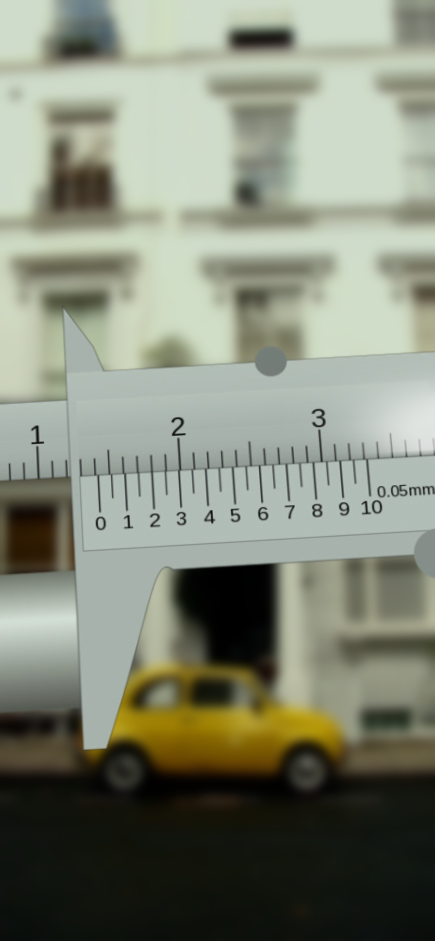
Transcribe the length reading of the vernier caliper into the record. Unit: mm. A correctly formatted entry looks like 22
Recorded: 14.2
